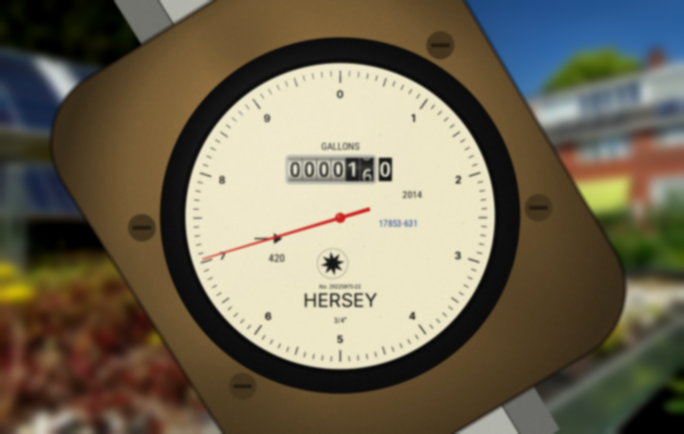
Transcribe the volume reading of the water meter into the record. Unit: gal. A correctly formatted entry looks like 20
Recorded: 157.0
